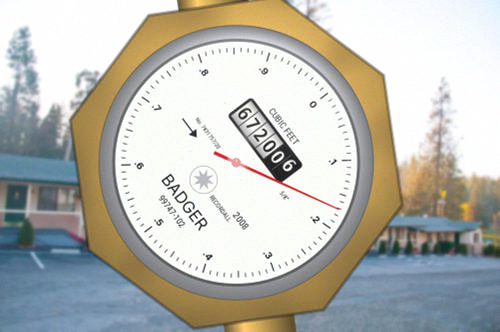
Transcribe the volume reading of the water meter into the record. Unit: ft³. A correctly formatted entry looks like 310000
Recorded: 672006.17
